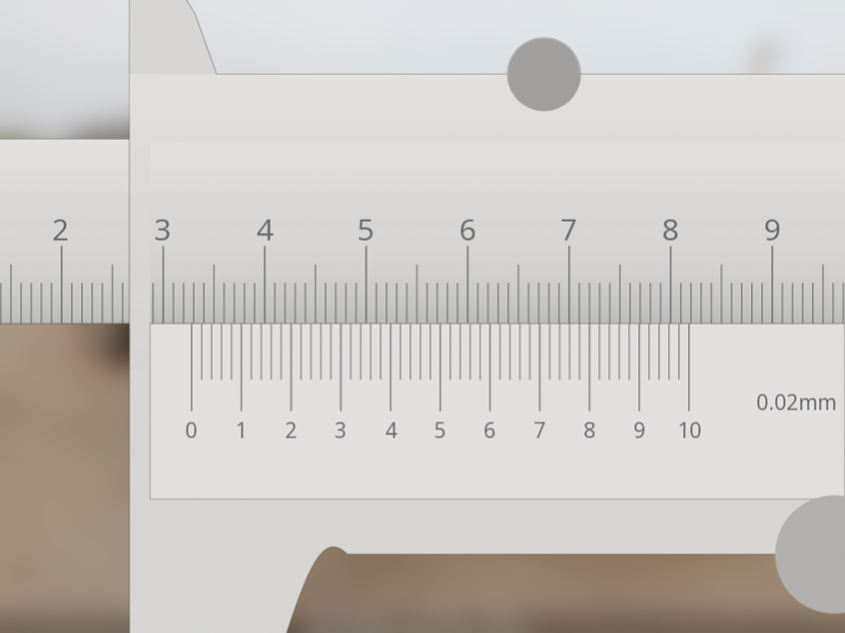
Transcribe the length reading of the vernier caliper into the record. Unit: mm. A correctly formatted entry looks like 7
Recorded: 32.8
